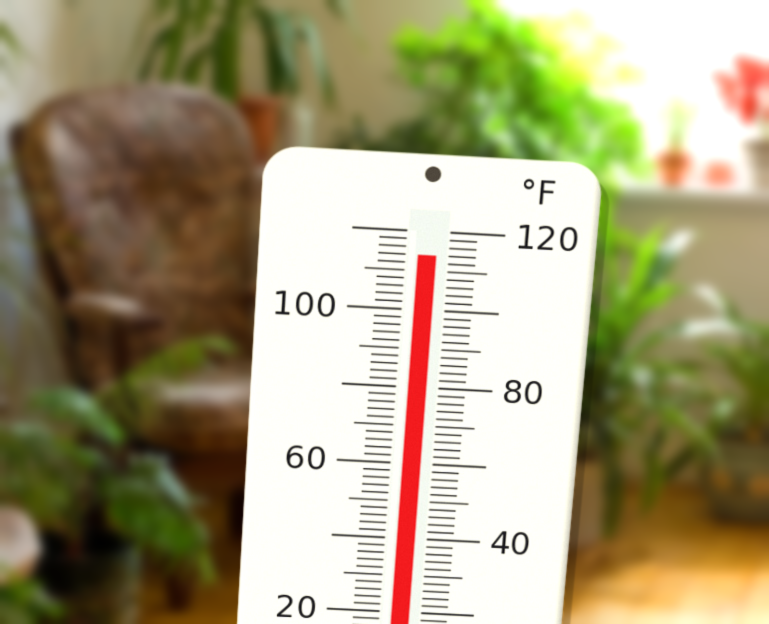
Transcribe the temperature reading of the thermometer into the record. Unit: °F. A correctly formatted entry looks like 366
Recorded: 114
